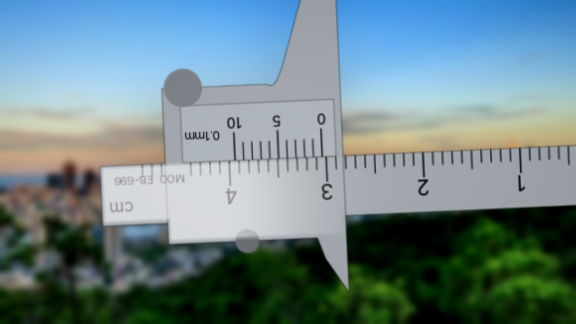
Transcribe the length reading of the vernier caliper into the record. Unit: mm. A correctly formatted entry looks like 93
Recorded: 30.4
